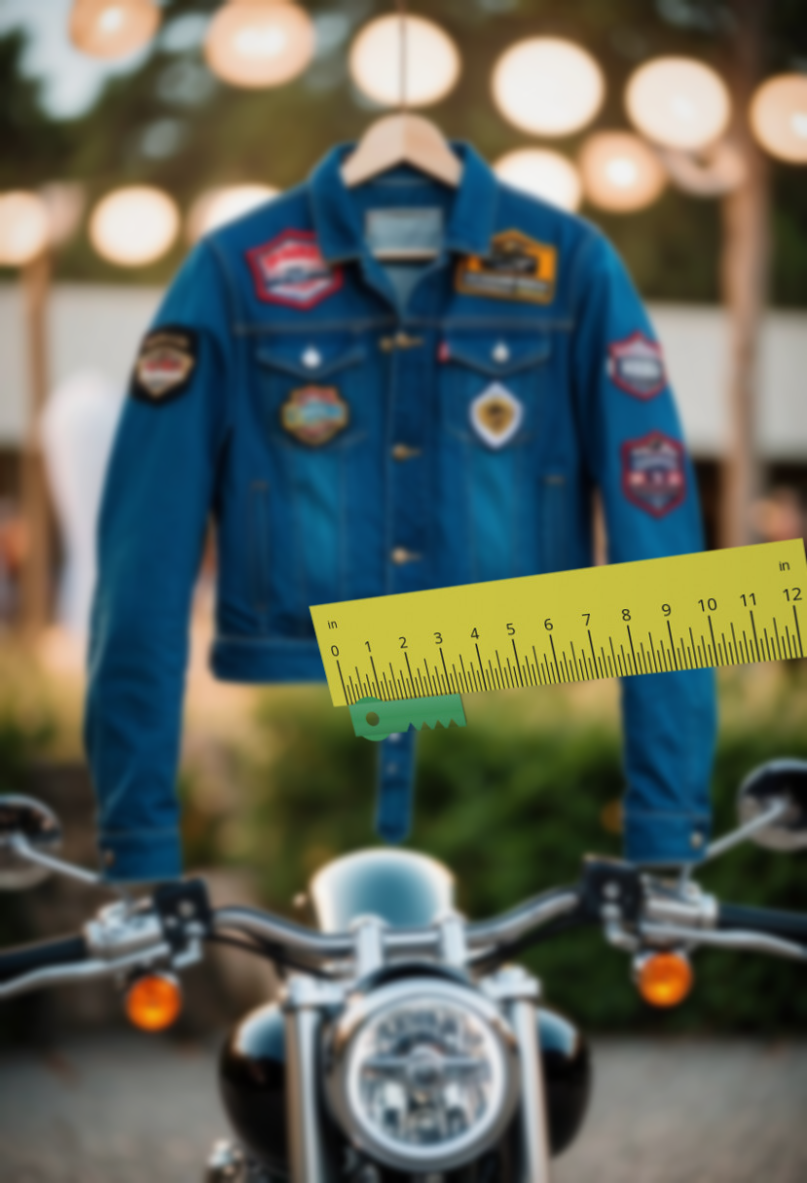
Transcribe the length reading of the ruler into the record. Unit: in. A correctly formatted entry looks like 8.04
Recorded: 3.25
